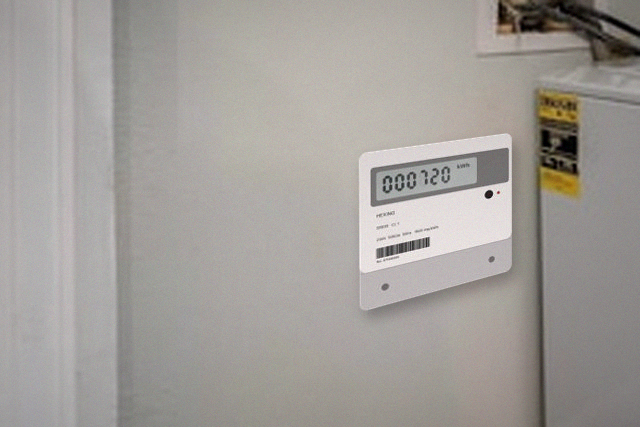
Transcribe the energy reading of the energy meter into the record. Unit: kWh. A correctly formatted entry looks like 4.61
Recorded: 720
